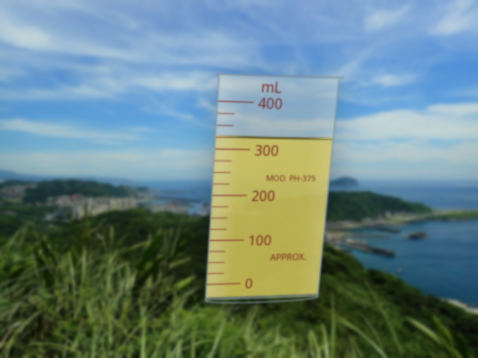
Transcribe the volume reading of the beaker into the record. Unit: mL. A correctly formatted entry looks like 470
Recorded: 325
